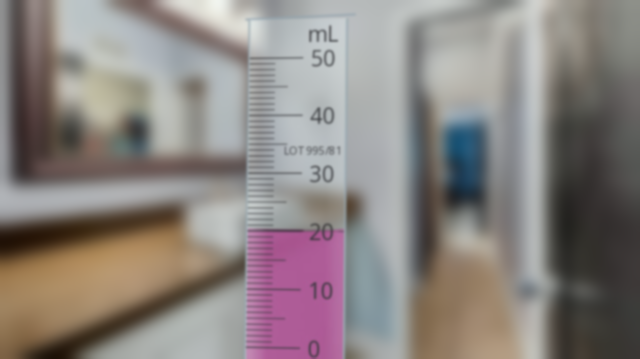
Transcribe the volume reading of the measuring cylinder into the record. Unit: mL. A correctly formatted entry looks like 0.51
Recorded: 20
